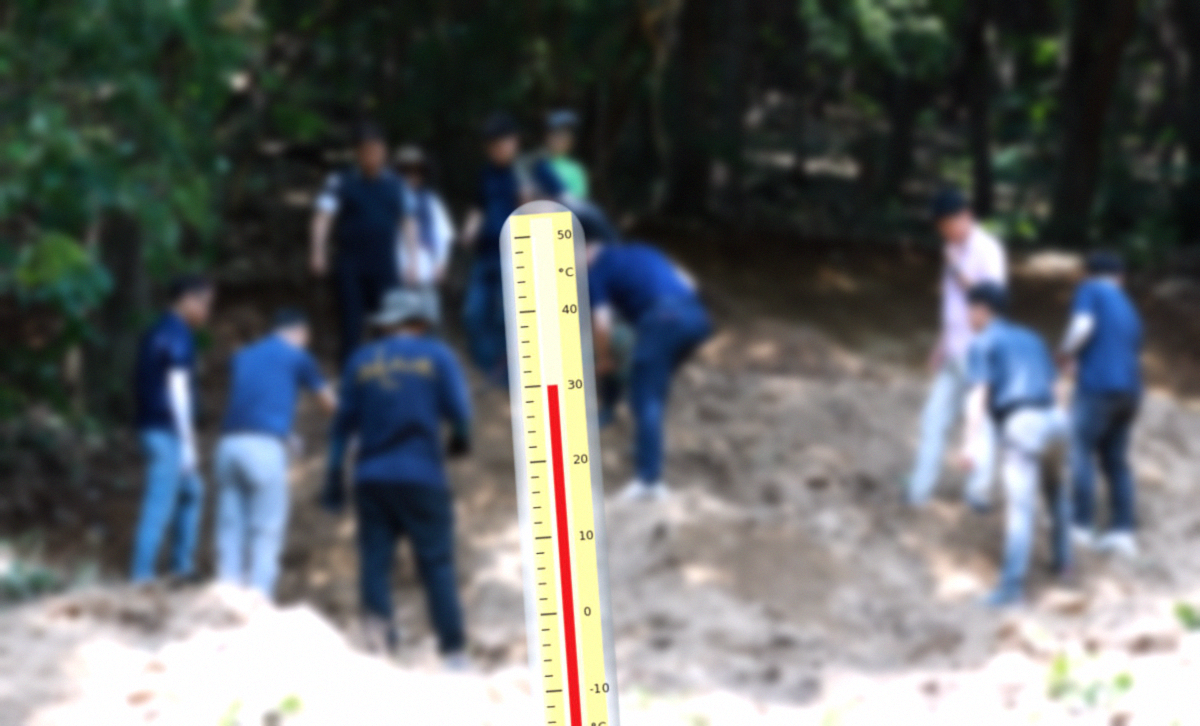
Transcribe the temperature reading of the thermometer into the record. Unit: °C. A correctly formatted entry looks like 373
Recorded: 30
